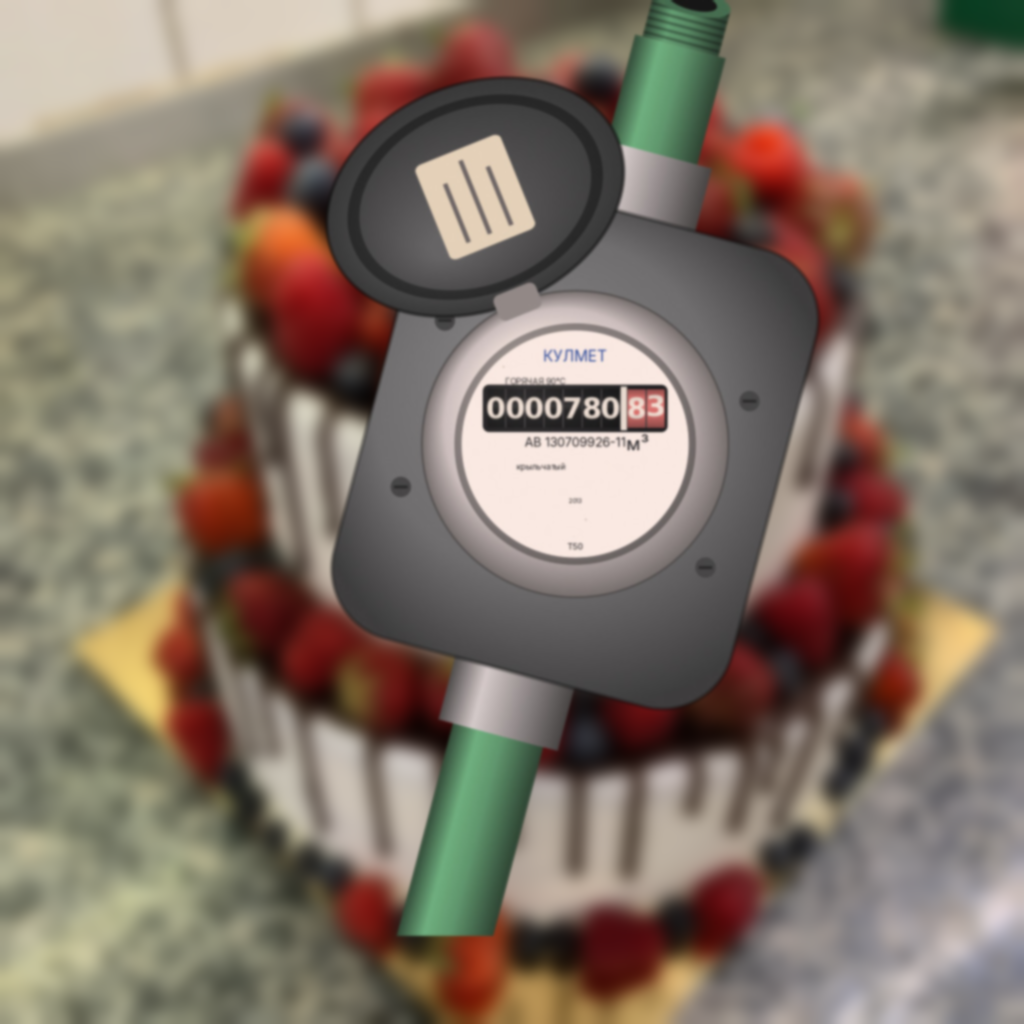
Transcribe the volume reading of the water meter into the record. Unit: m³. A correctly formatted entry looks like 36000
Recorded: 780.83
